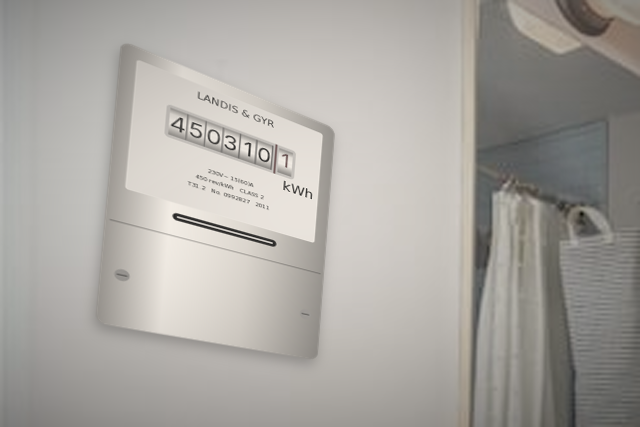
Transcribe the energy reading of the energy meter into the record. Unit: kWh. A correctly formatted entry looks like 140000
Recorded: 450310.1
